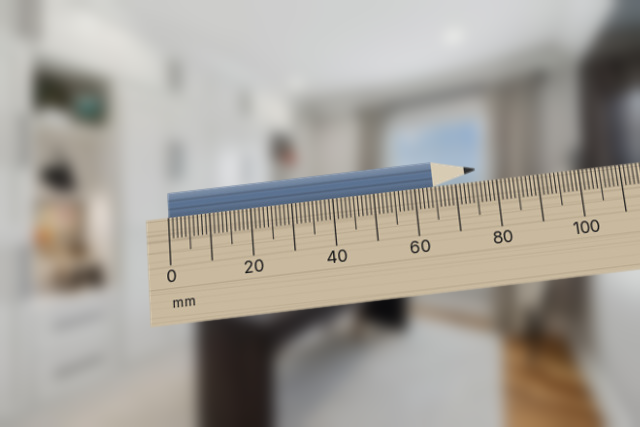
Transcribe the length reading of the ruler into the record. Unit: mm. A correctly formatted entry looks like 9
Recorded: 75
